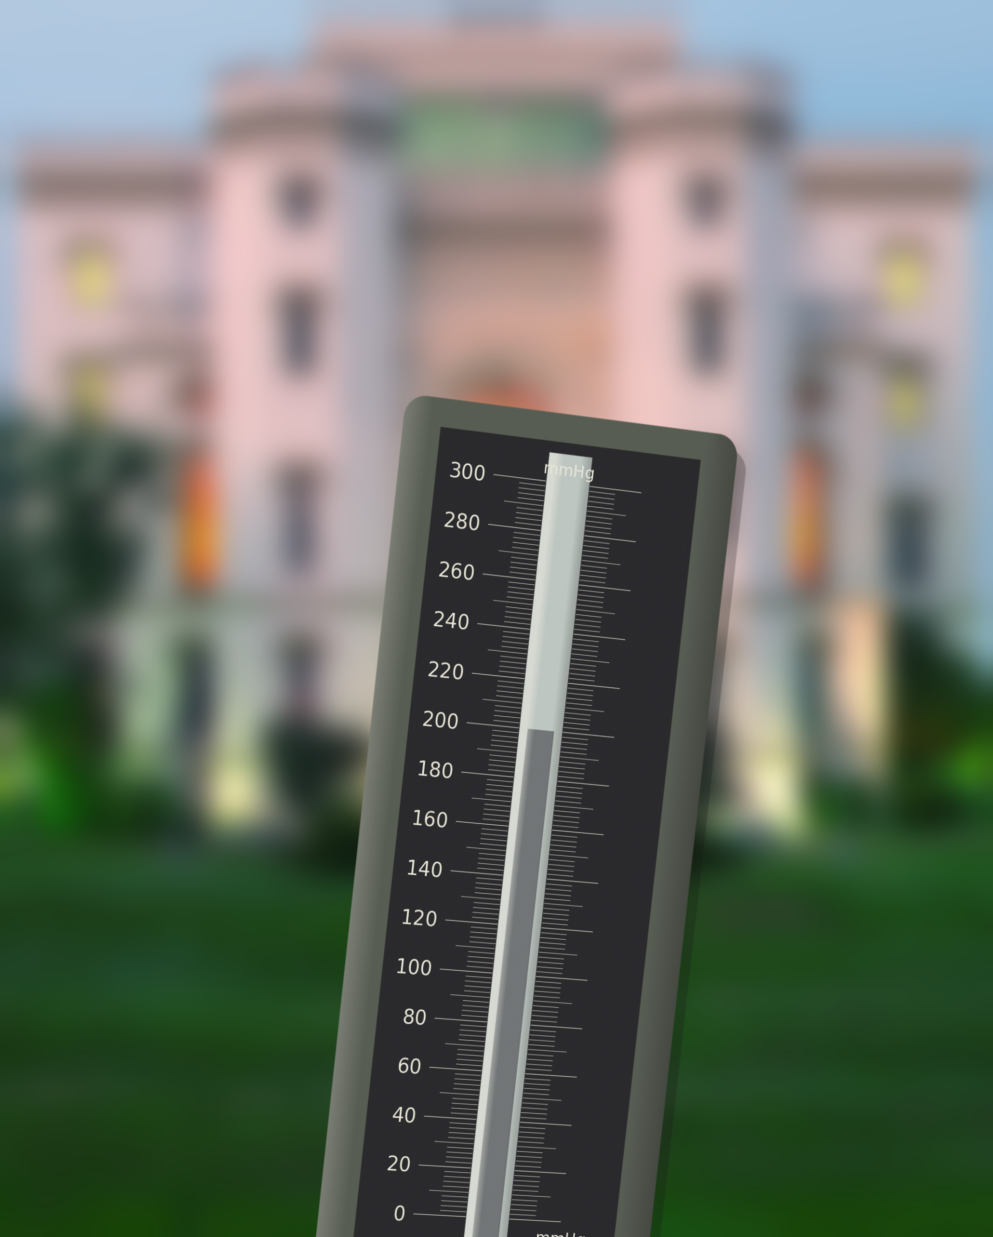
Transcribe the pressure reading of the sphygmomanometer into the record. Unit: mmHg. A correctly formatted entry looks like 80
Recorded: 200
